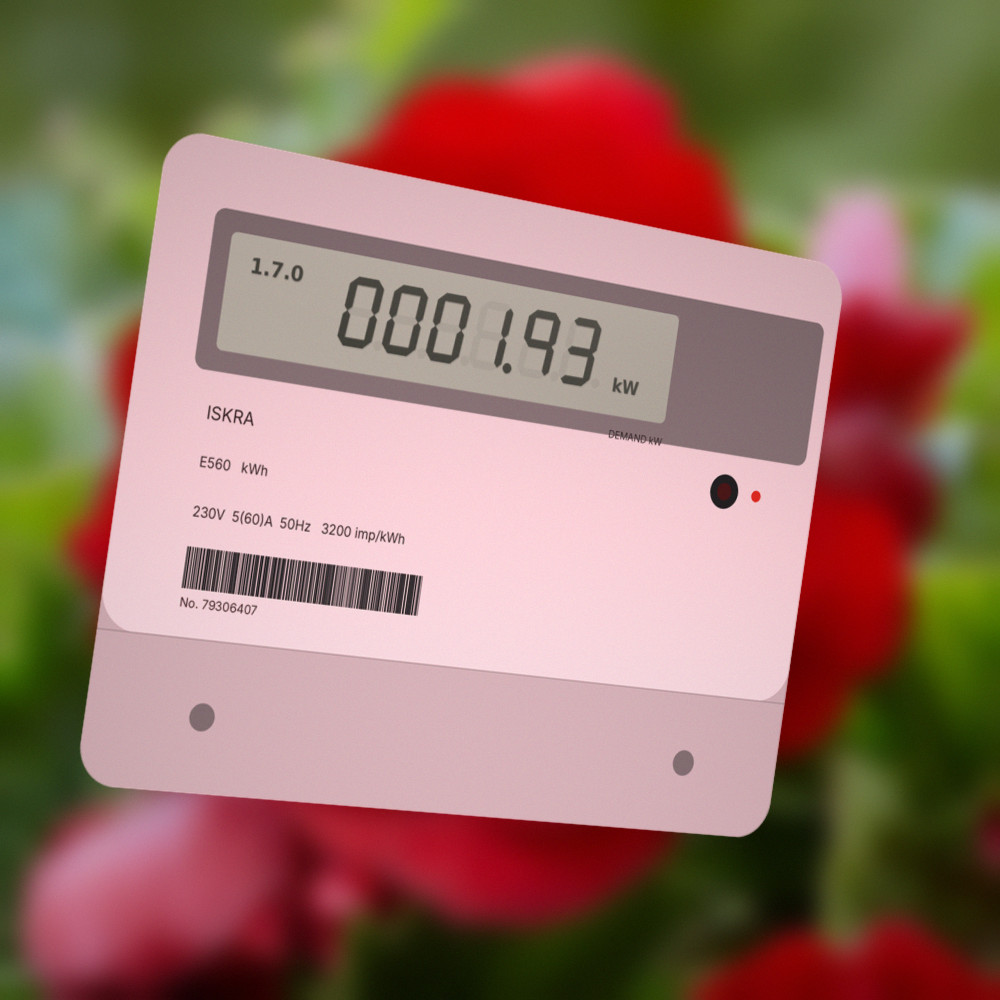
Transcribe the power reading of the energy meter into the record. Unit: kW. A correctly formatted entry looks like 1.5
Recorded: 1.93
